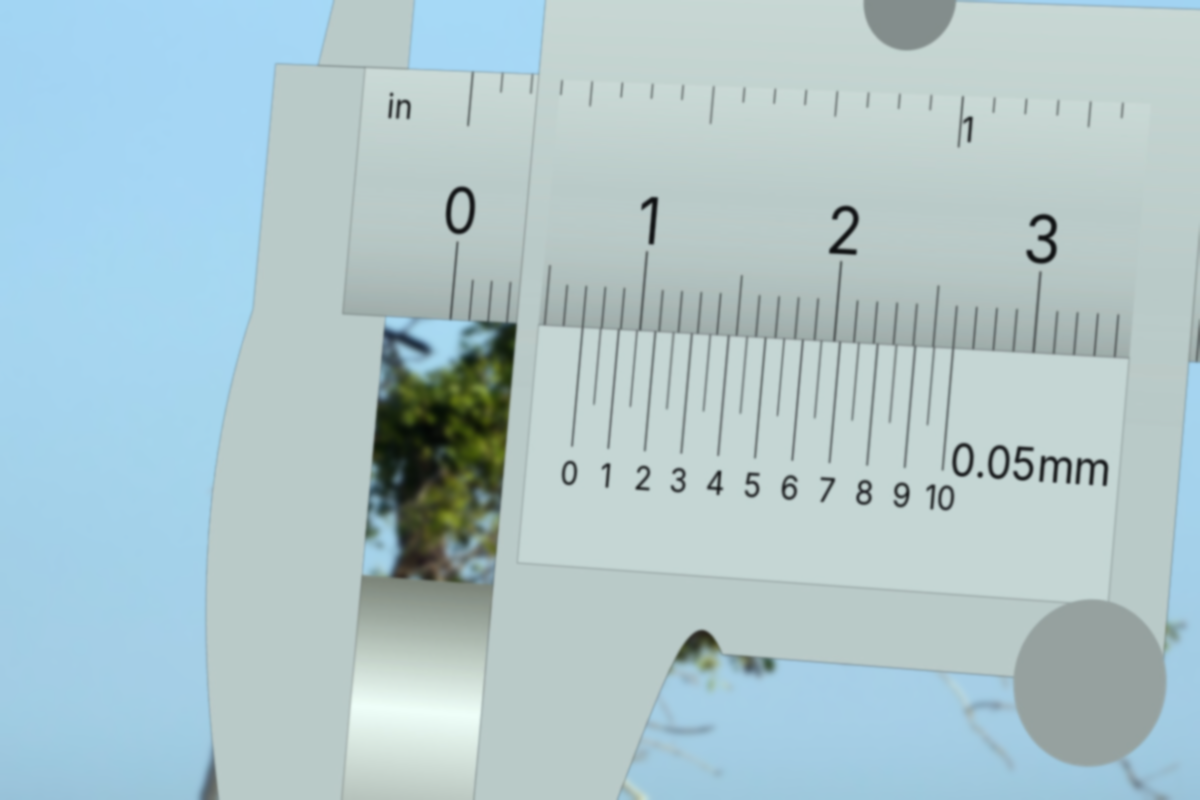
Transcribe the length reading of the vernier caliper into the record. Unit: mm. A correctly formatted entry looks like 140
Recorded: 7.0
